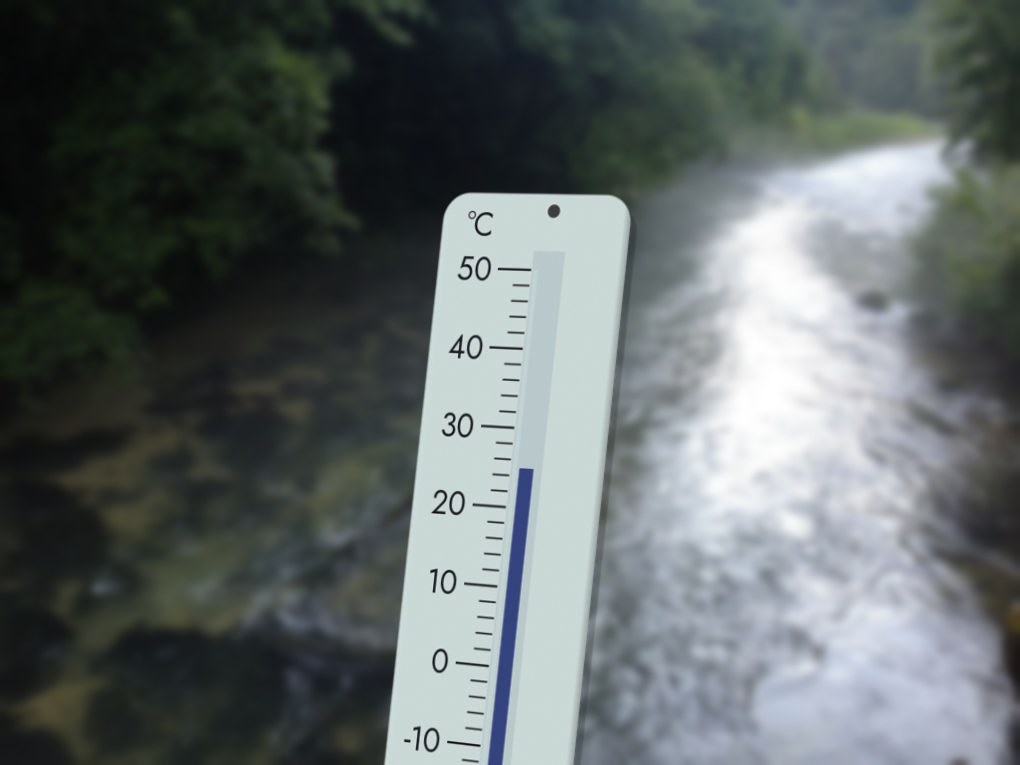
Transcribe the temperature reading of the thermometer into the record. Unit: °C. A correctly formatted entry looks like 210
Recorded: 25
